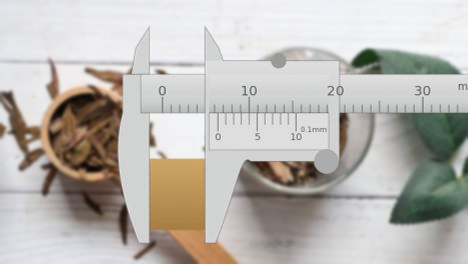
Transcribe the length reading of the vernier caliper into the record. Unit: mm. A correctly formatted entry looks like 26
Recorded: 6.4
